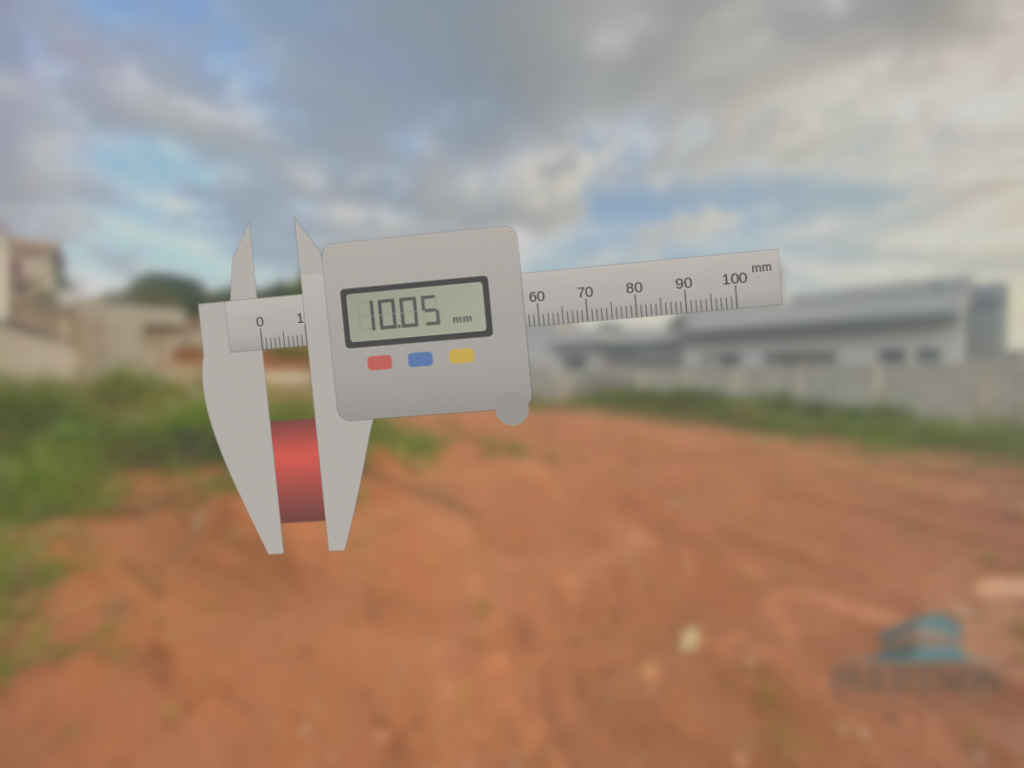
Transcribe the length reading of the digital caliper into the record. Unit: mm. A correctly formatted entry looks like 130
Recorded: 10.05
